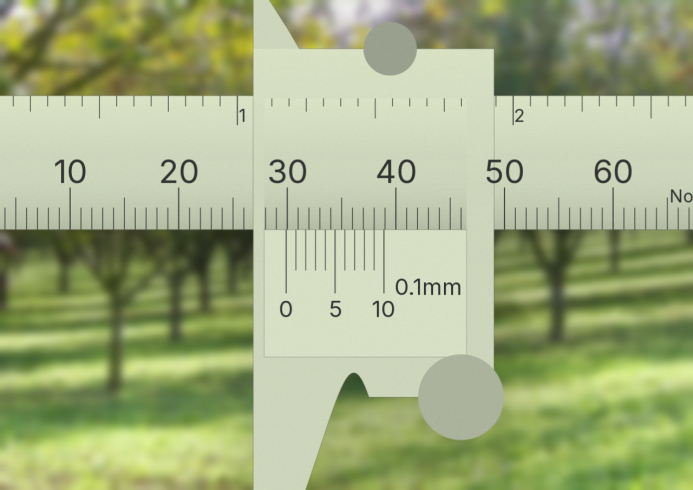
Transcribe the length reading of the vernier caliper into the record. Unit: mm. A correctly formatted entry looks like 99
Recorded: 29.9
